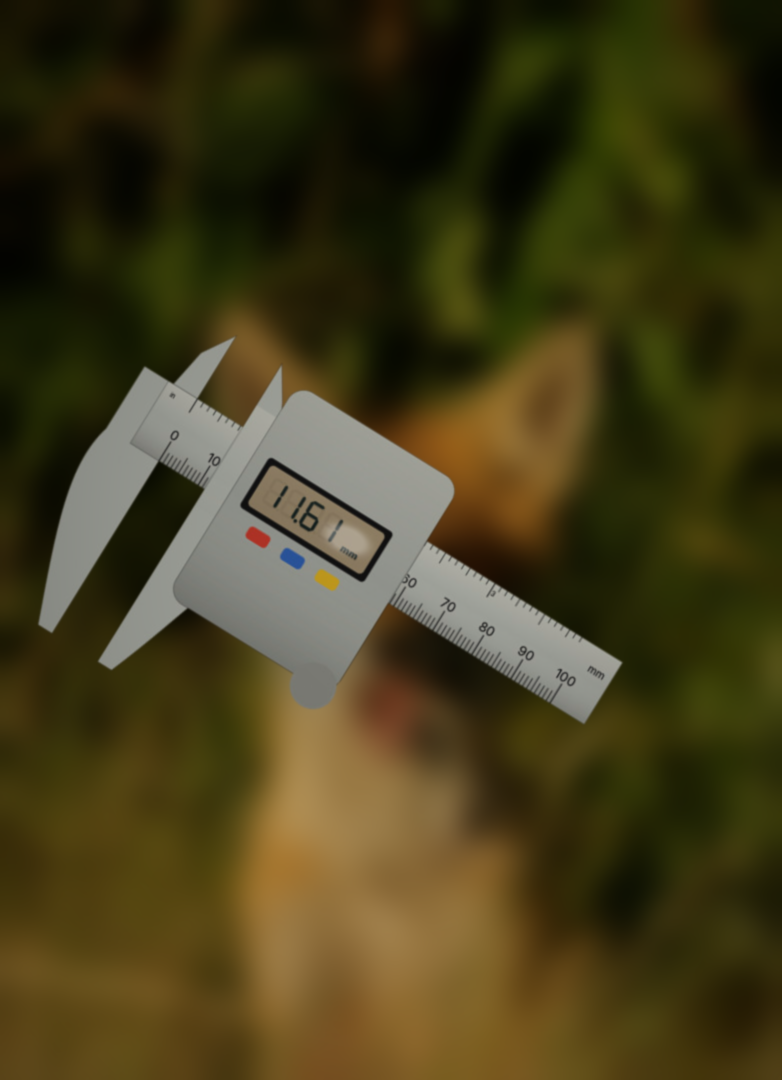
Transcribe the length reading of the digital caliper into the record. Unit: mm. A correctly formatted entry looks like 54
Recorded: 11.61
